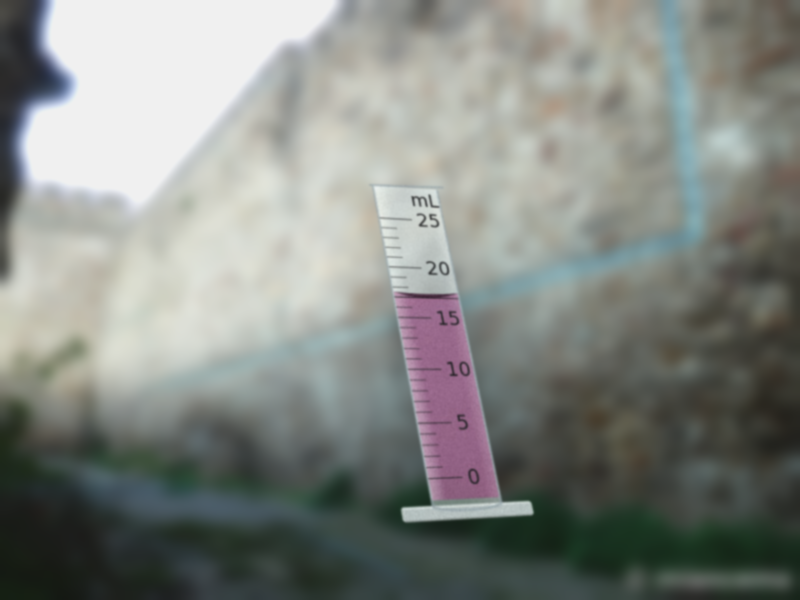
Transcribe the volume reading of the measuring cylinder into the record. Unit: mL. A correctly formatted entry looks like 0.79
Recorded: 17
